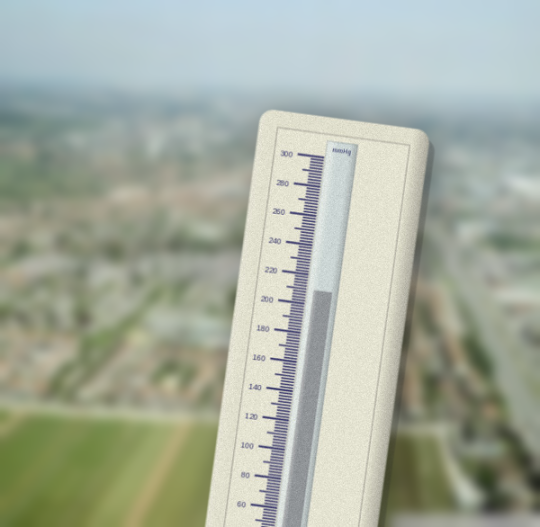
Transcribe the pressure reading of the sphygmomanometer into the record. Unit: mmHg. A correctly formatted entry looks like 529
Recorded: 210
